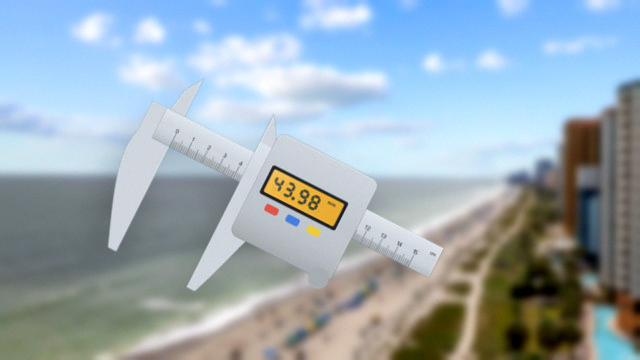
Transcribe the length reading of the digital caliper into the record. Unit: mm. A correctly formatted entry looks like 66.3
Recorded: 43.98
